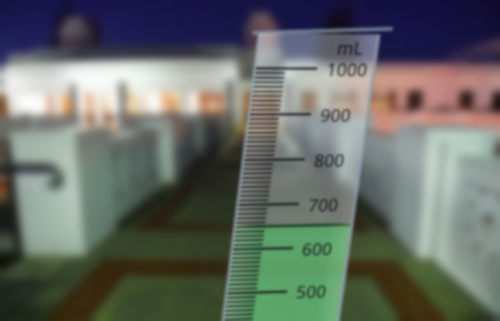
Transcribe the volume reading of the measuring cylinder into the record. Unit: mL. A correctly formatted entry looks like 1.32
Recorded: 650
